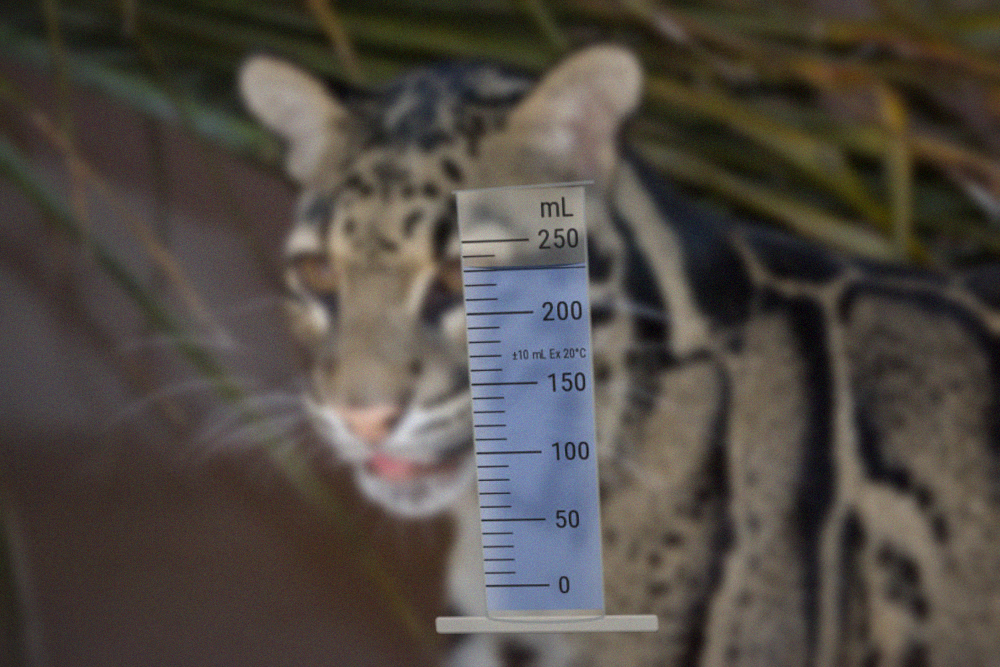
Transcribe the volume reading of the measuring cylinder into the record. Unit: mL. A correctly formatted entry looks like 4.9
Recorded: 230
